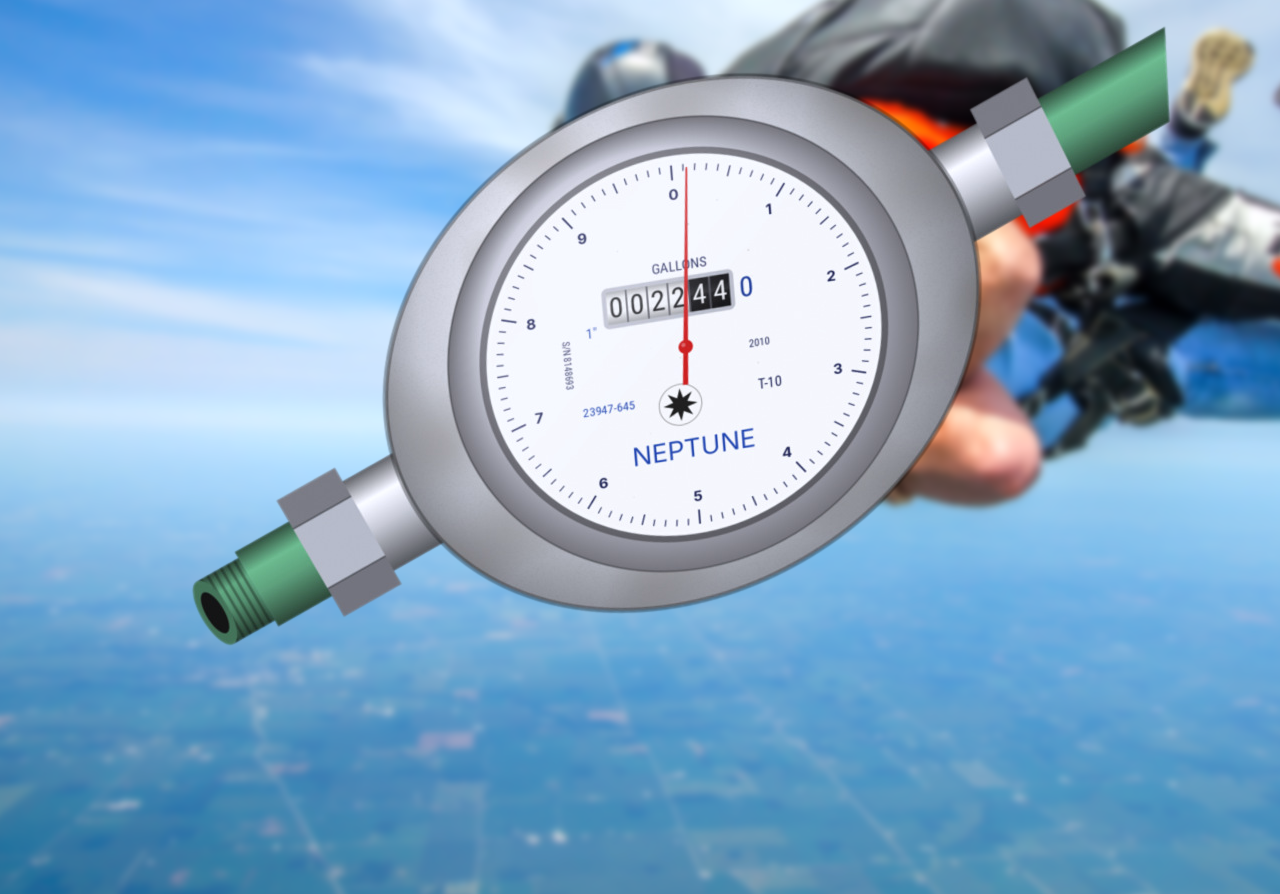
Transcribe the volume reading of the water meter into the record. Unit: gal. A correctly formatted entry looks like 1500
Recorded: 22440.1
